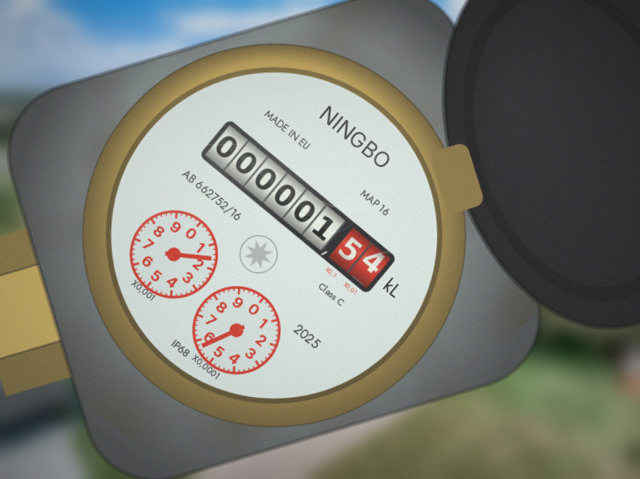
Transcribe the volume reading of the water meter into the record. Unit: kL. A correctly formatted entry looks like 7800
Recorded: 1.5415
